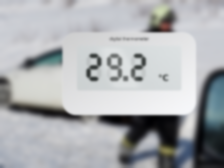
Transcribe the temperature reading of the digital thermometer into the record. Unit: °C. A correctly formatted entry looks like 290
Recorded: 29.2
